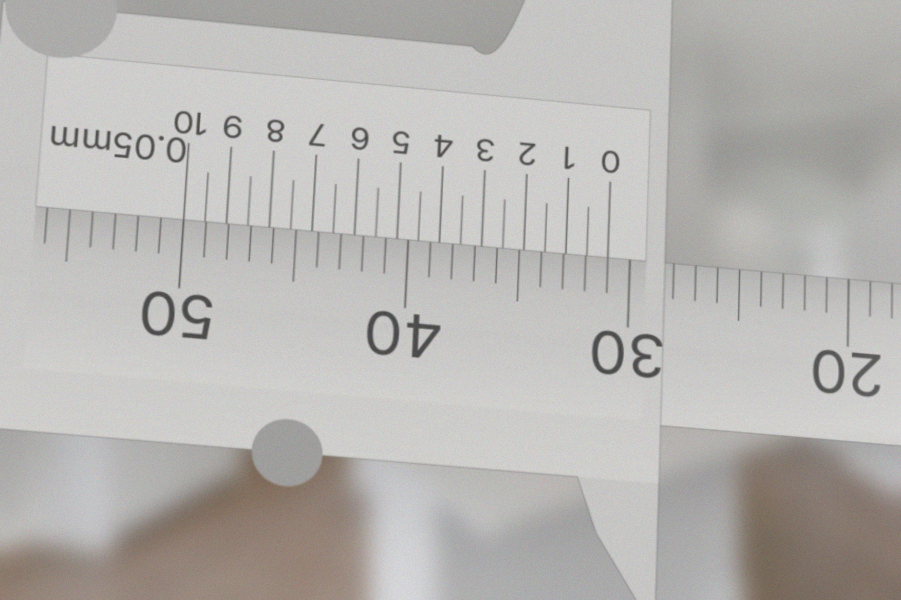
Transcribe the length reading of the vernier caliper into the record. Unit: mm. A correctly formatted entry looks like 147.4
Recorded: 31.0
